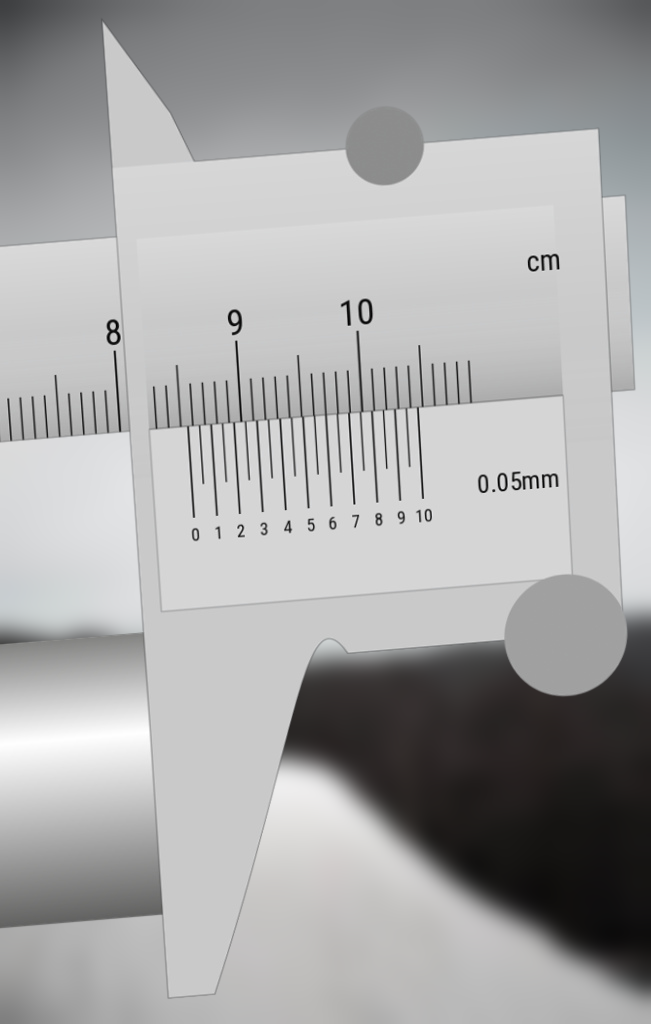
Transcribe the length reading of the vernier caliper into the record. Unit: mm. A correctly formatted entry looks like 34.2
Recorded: 85.6
